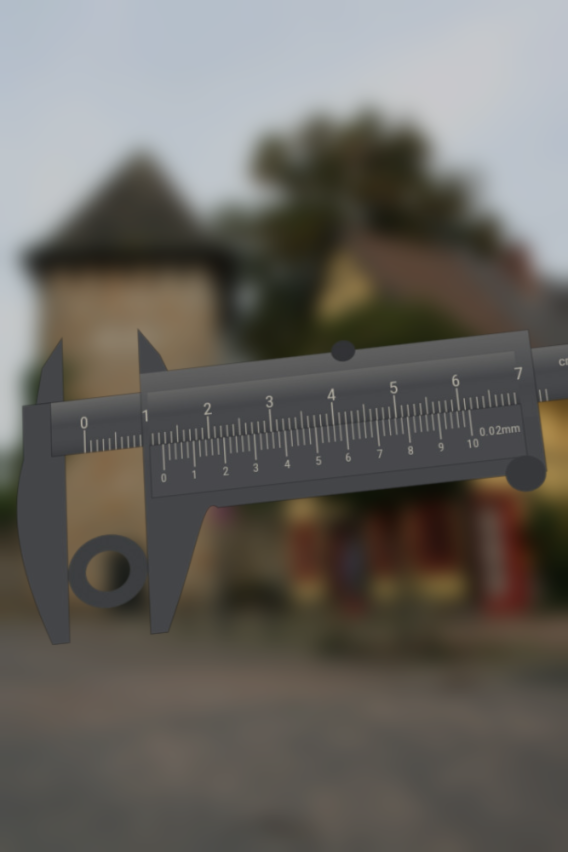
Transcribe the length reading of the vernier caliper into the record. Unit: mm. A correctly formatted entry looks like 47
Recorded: 12.6
